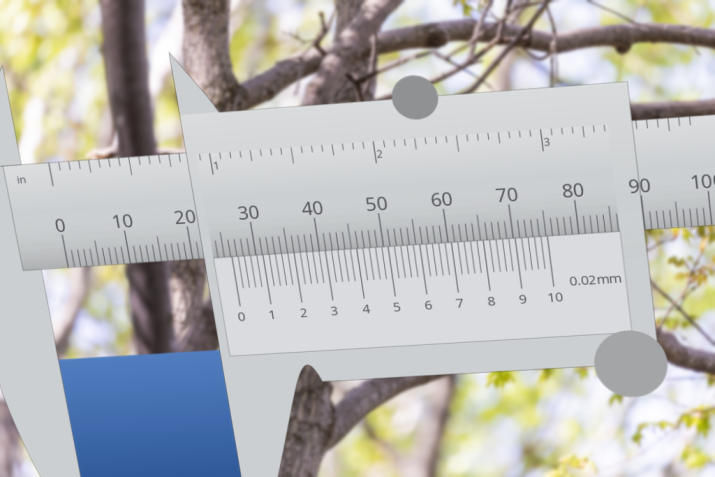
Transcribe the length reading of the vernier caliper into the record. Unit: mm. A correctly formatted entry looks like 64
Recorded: 26.2
